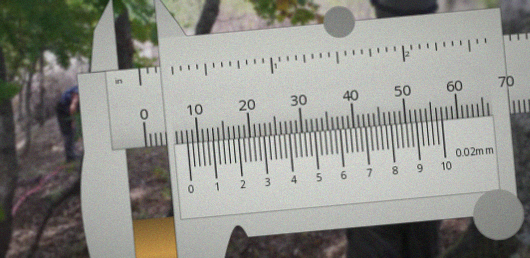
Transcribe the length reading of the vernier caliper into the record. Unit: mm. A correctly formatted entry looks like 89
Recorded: 8.0
